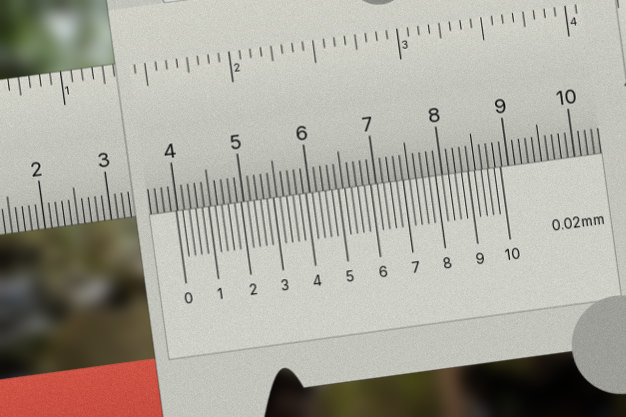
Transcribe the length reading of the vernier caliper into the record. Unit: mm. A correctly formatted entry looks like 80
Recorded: 39.8
